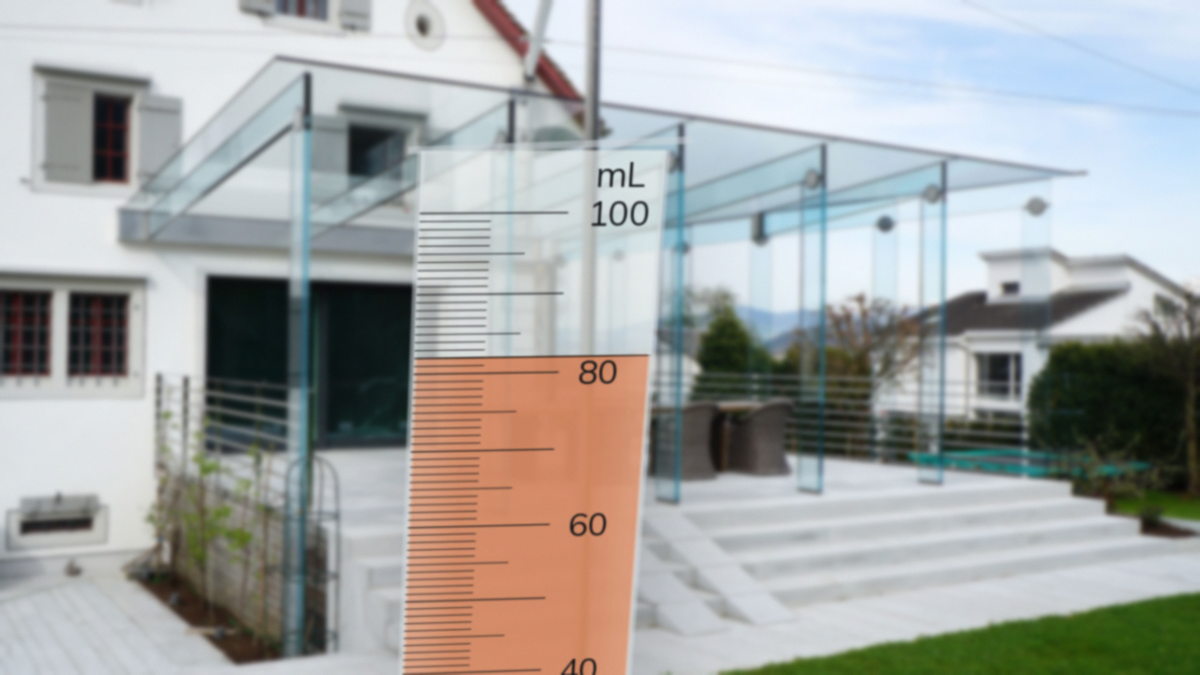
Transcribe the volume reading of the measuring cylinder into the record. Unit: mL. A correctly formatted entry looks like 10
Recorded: 82
